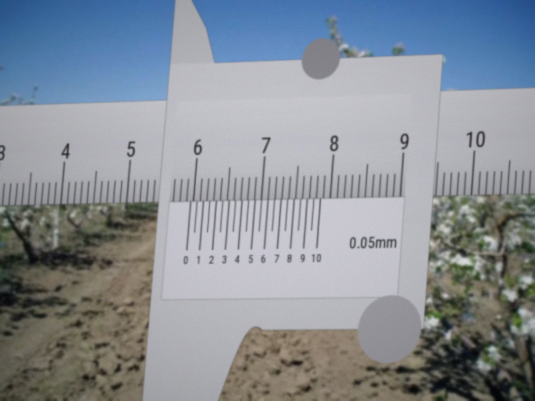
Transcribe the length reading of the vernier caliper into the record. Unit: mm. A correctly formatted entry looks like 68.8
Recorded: 59.6
